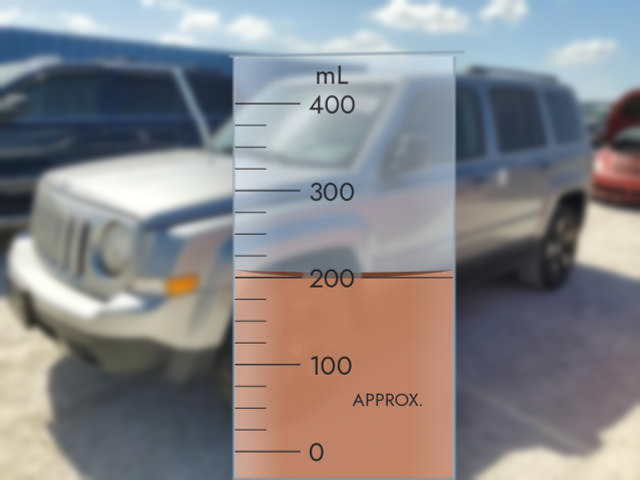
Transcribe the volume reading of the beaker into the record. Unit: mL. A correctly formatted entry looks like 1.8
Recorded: 200
